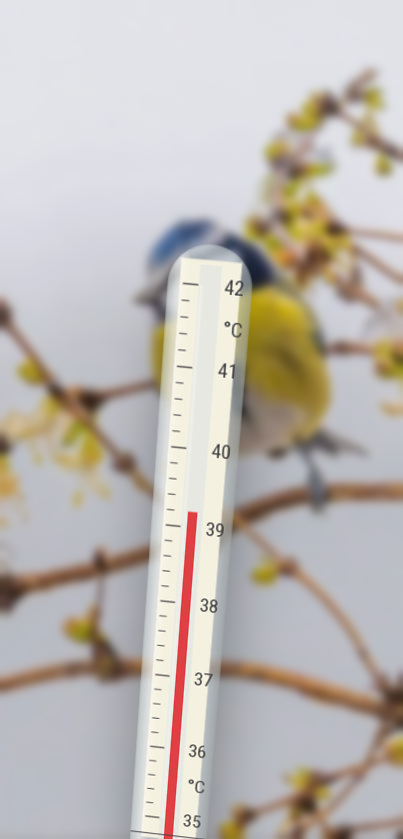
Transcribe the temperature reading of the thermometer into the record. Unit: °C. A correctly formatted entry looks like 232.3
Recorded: 39.2
